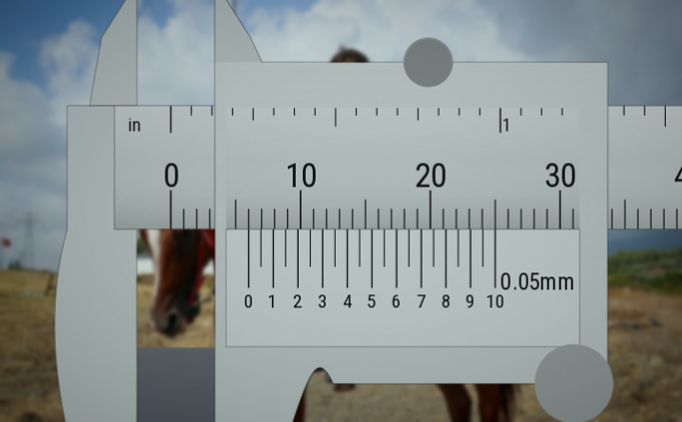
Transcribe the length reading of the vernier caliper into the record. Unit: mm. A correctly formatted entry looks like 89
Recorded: 6.0
